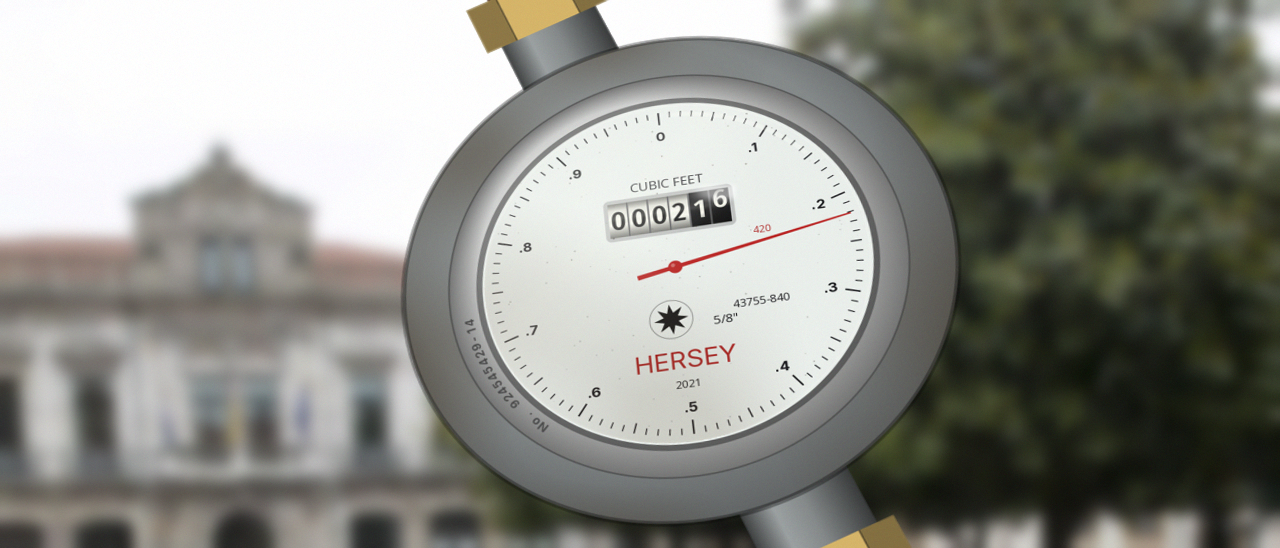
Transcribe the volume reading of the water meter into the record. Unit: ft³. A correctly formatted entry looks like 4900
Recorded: 216.22
